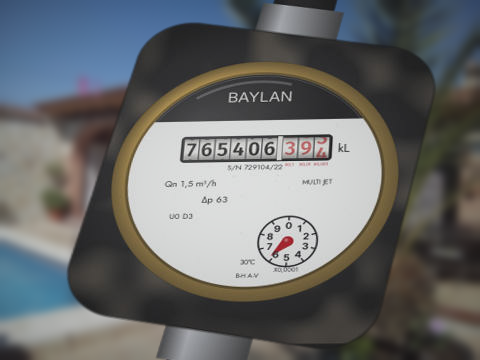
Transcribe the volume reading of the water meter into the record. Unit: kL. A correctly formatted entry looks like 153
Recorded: 765406.3936
